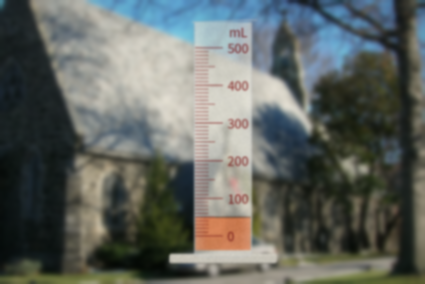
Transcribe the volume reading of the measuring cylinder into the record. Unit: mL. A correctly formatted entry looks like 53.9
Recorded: 50
